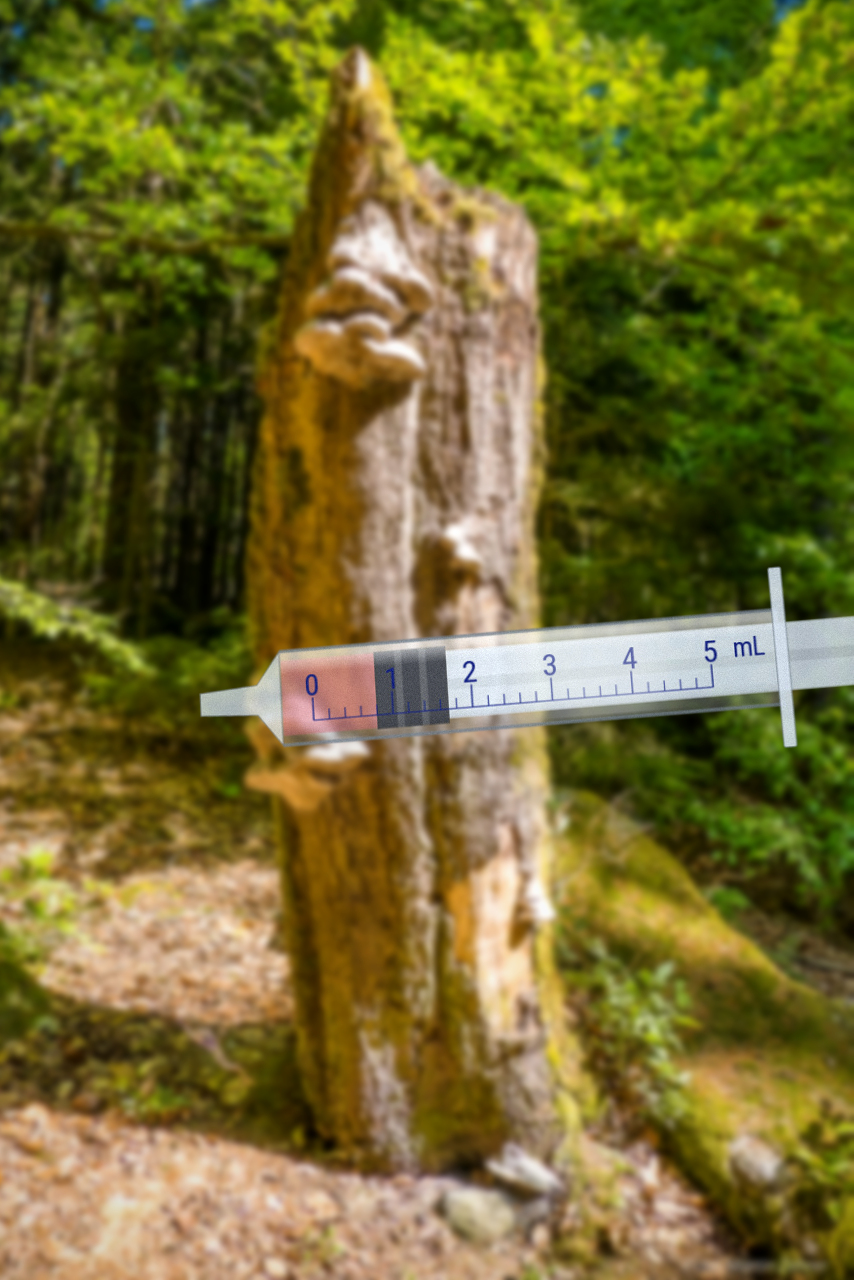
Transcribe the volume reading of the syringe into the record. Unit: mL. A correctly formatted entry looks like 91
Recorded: 0.8
